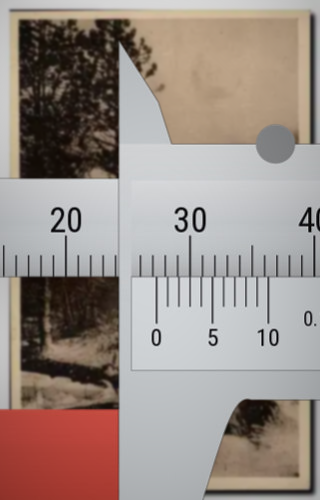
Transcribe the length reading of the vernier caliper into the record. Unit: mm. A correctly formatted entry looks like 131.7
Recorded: 27.3
